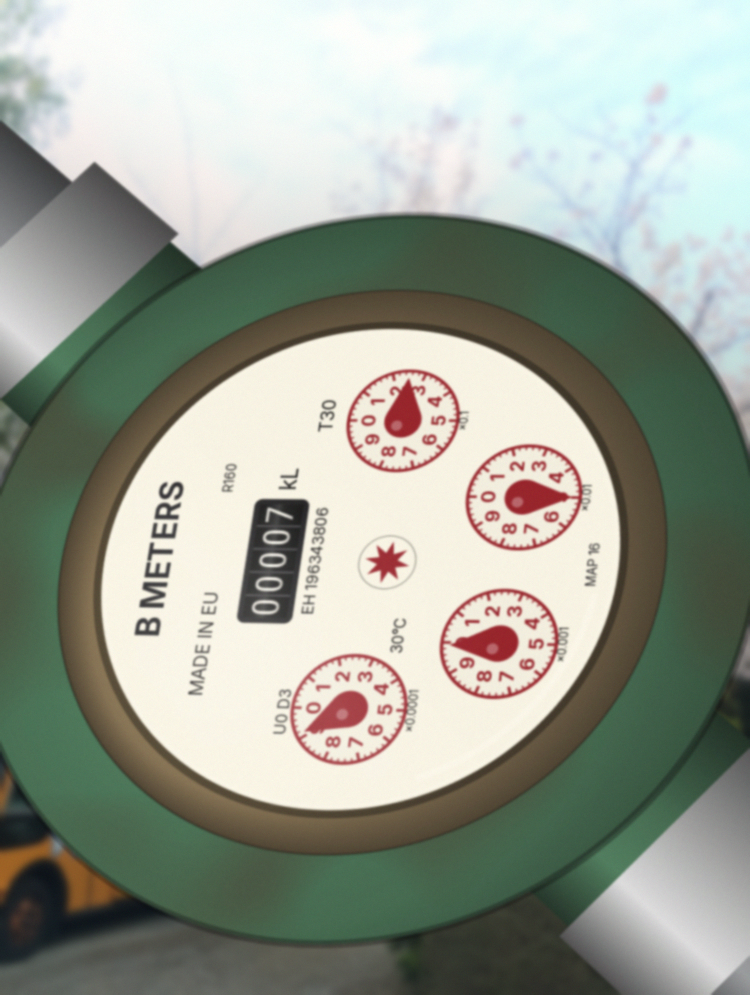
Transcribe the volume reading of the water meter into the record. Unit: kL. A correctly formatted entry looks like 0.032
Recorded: 7.2499
